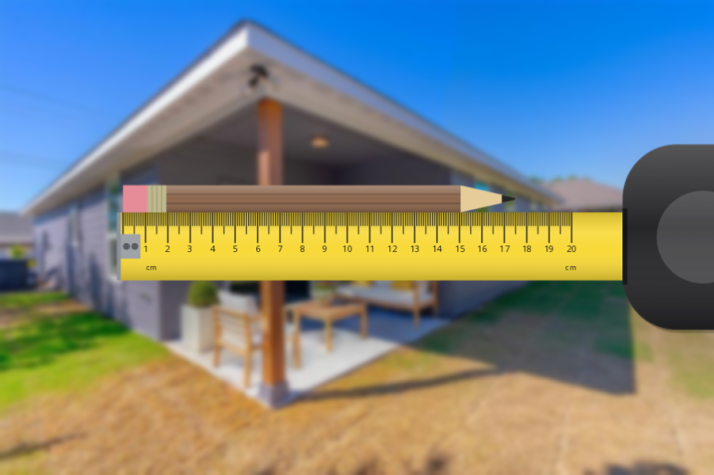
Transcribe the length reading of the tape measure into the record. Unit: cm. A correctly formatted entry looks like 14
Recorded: 17.5
